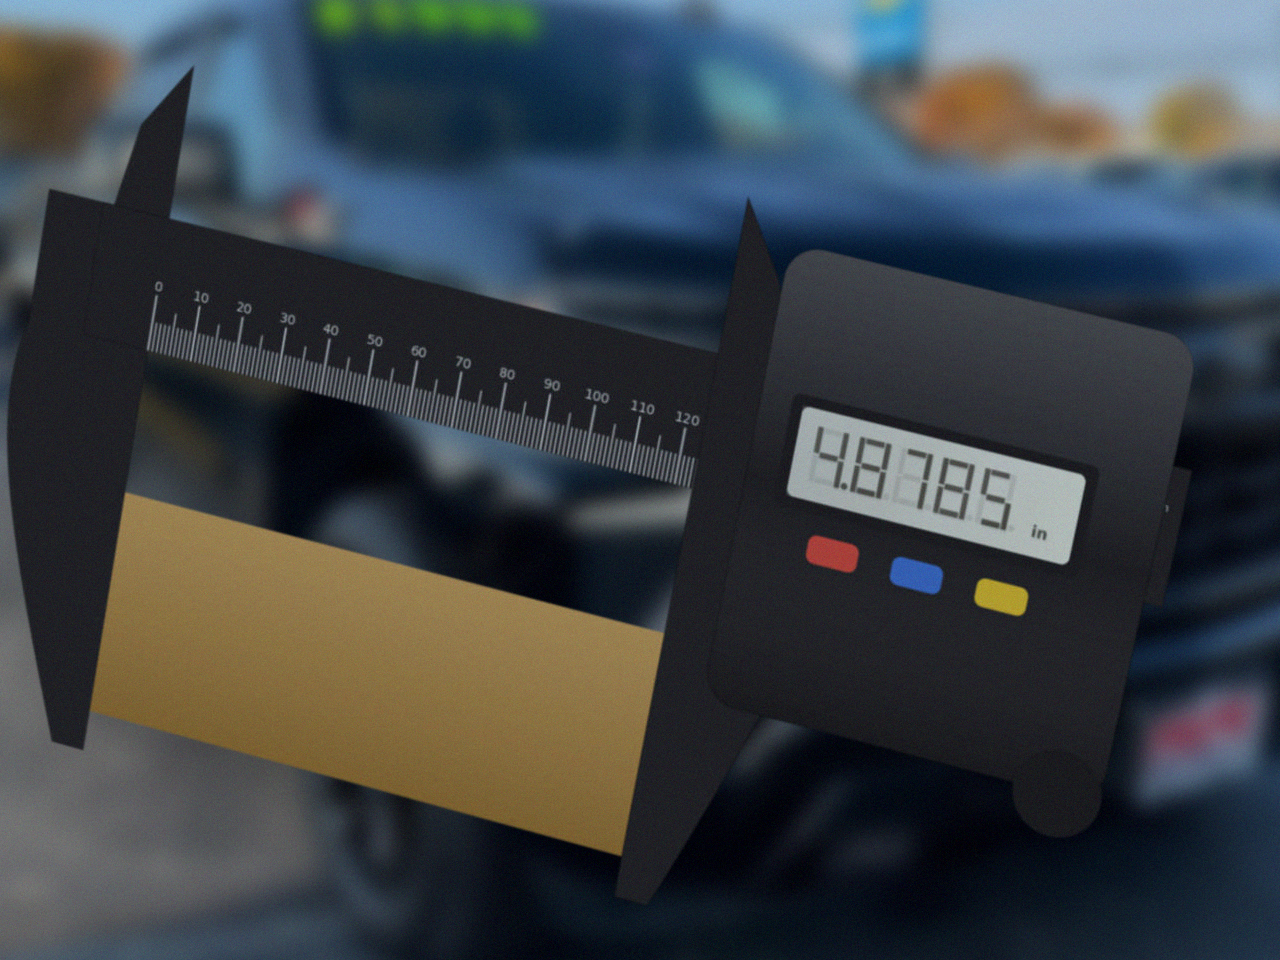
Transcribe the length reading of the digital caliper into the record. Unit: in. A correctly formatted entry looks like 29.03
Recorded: 4.8785
